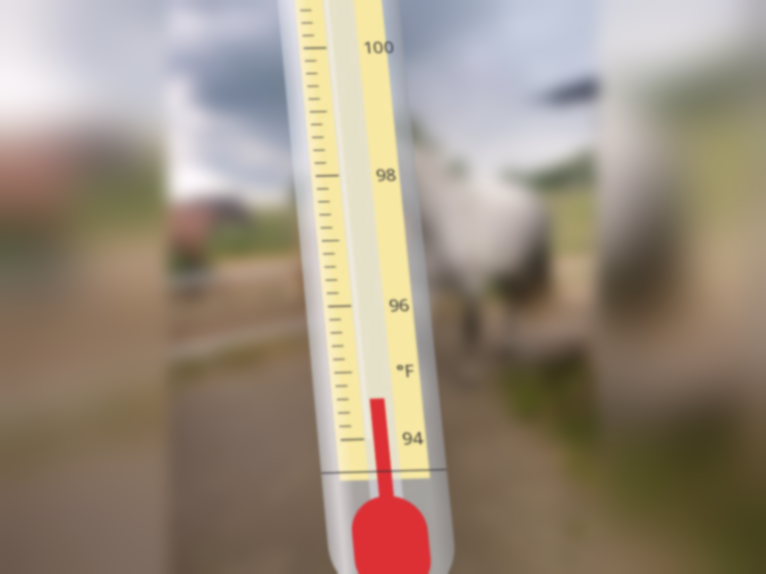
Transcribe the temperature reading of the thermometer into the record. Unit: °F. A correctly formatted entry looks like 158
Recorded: 94.6
